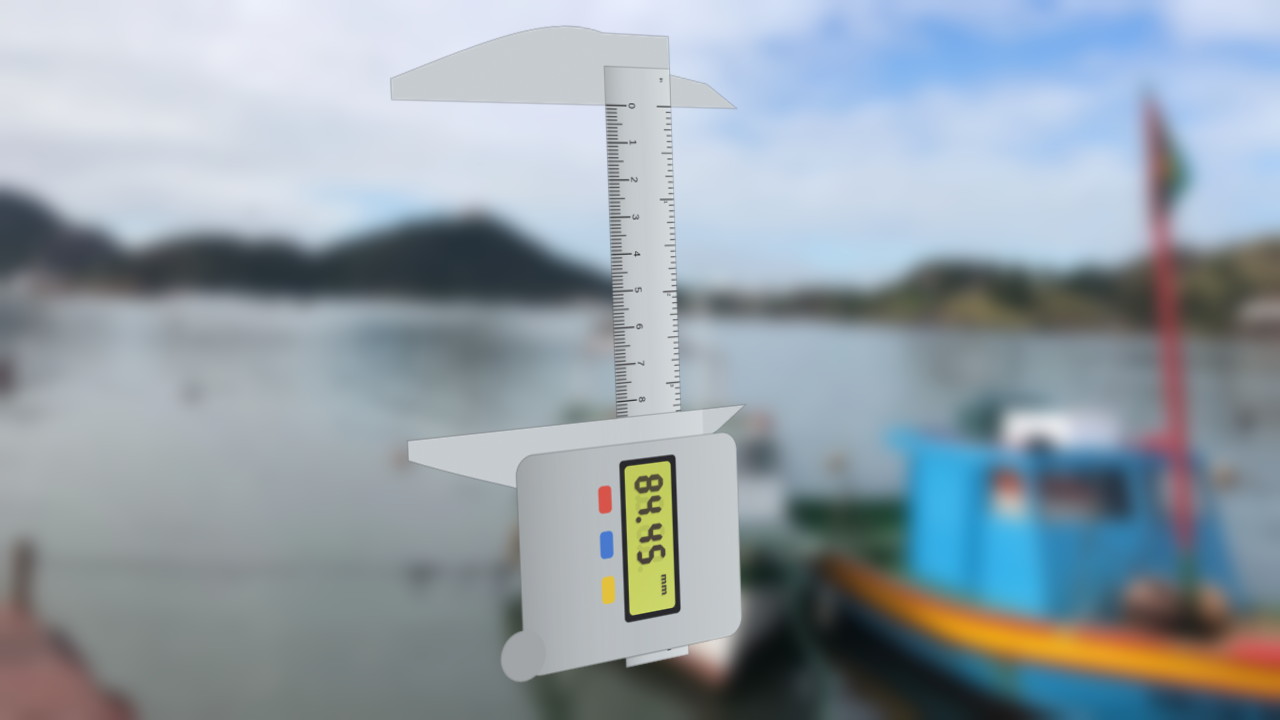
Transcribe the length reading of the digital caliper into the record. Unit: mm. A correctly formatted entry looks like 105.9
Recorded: 84.45
